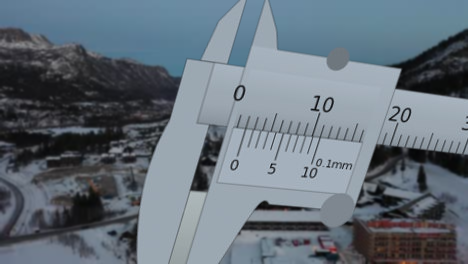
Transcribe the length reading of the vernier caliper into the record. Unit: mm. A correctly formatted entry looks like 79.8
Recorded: 2.0
